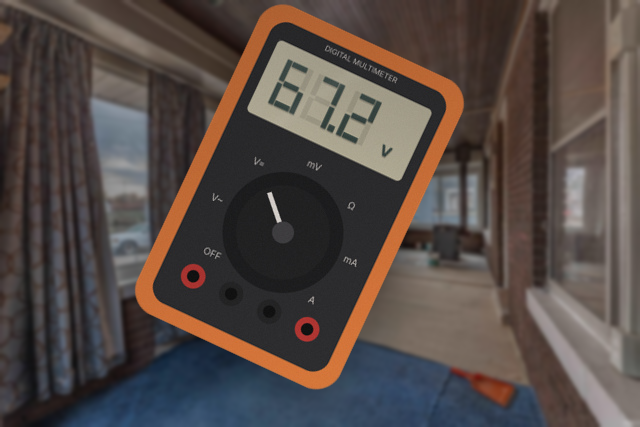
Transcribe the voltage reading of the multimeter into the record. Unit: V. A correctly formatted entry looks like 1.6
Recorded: 67.2
